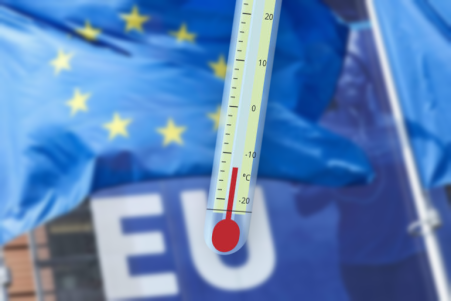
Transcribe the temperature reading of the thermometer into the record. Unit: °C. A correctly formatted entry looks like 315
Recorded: -13
